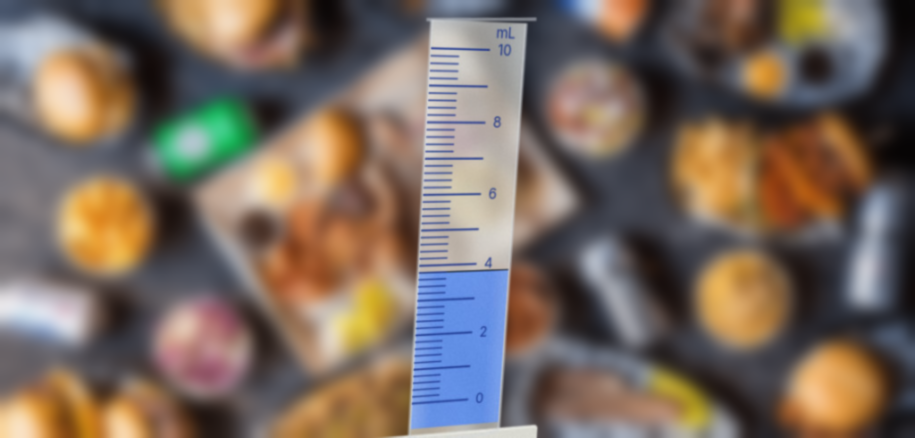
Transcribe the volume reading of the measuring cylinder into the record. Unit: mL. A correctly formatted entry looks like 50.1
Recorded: 3.8
